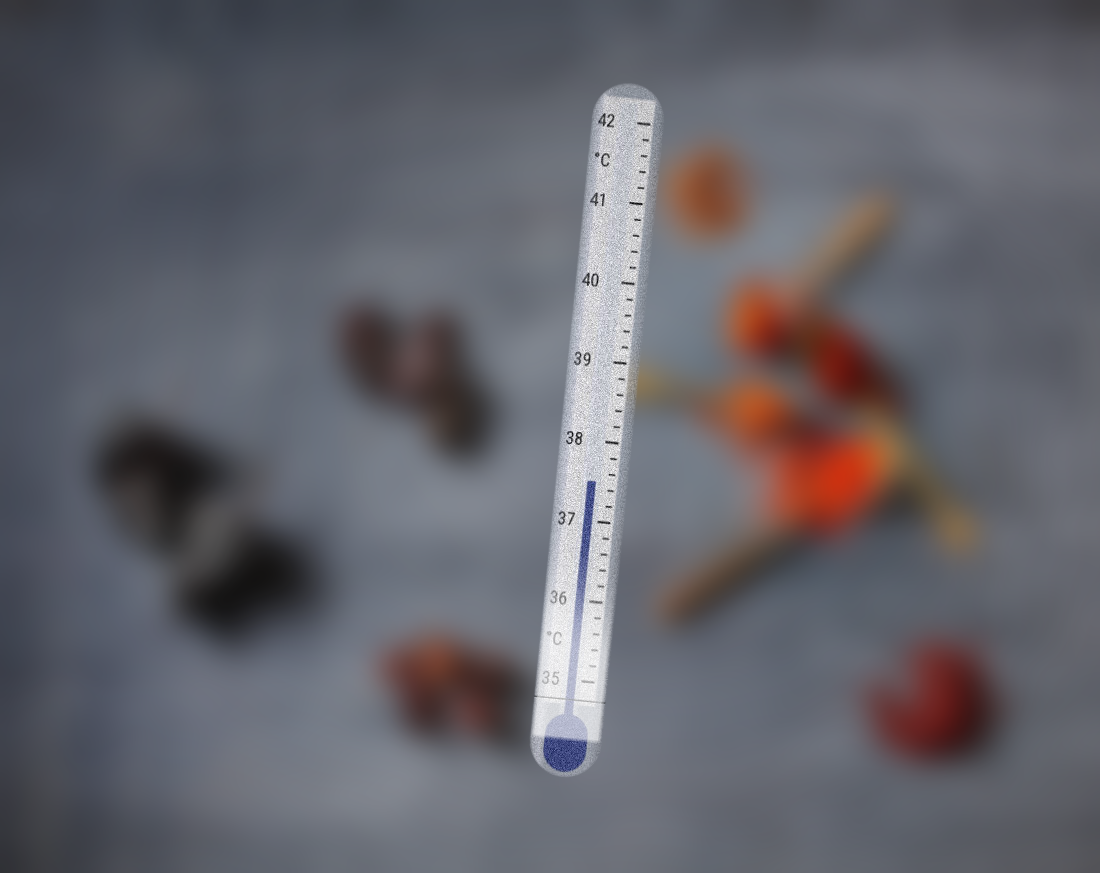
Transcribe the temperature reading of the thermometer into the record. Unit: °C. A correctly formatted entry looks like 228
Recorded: 37.5
